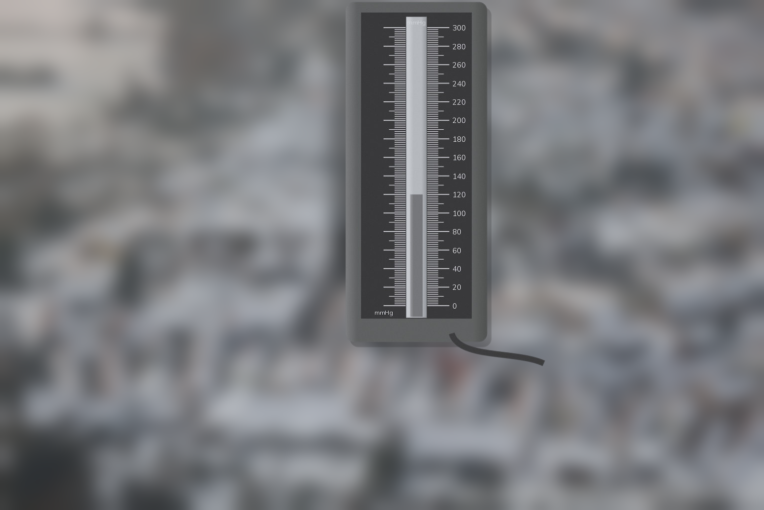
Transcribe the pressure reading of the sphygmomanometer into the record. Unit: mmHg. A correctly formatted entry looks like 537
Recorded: 120
